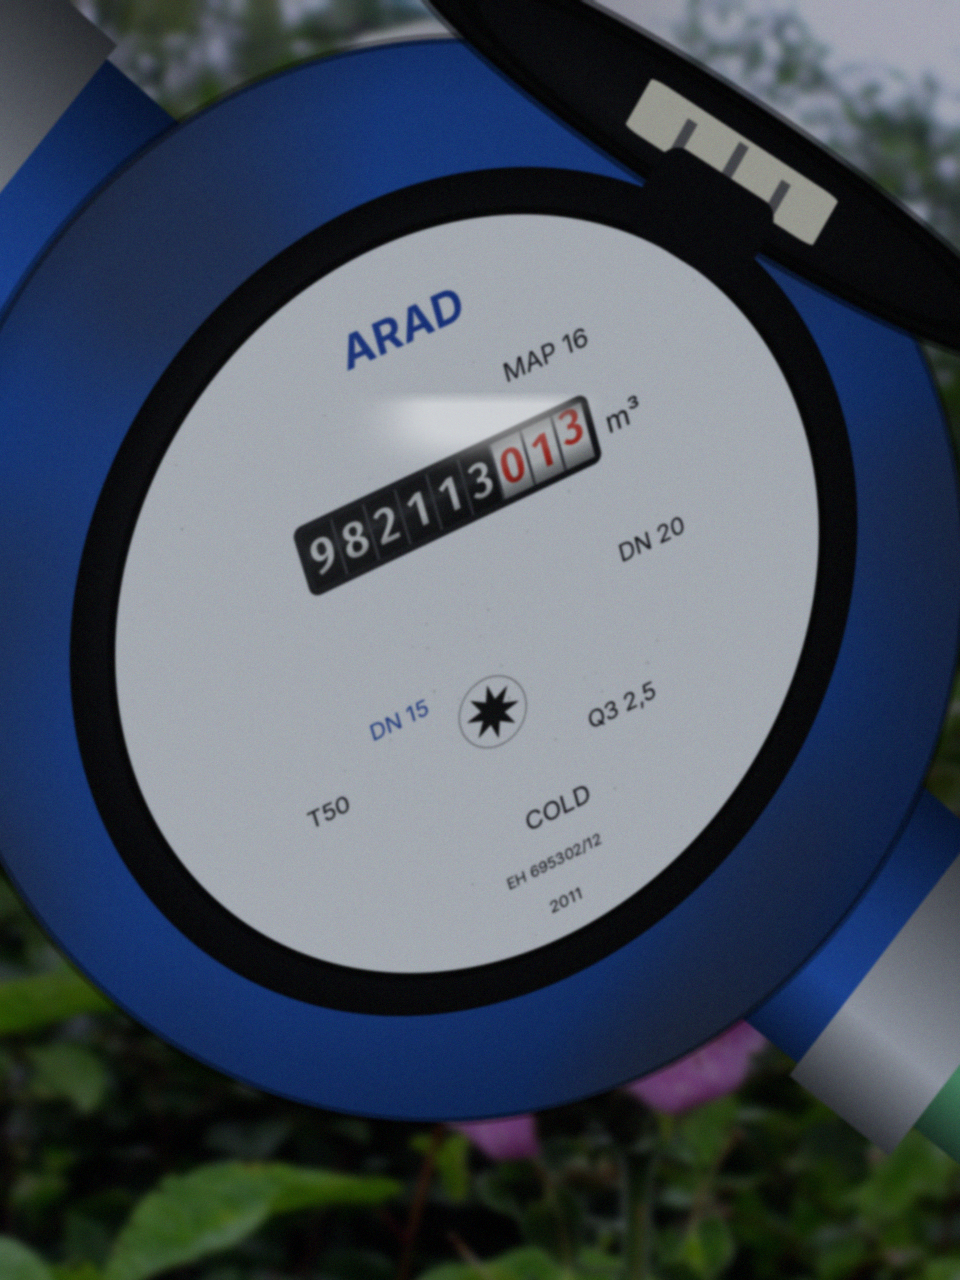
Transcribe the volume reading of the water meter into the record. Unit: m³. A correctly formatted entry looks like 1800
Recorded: 982113.013
